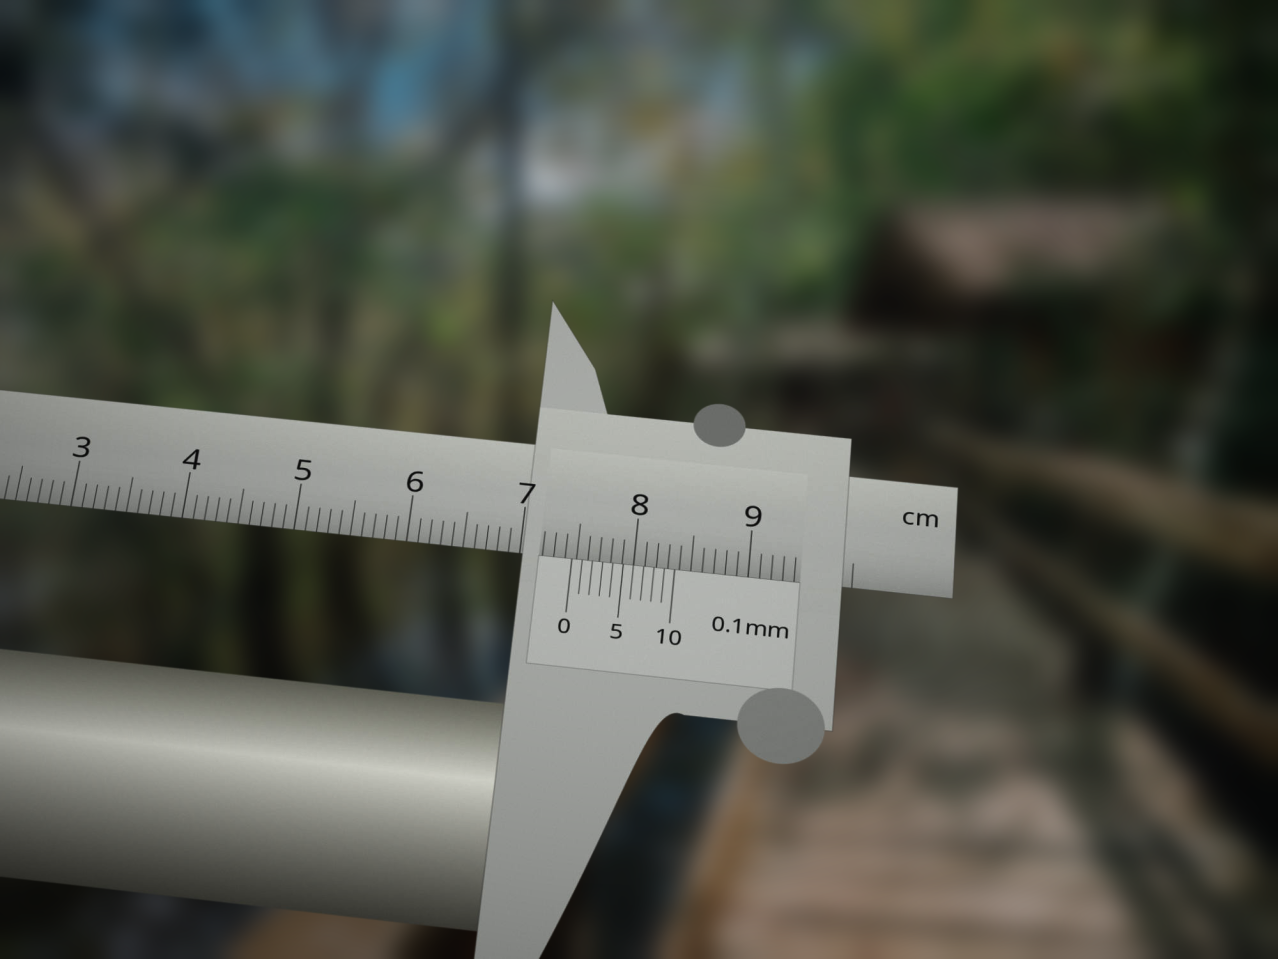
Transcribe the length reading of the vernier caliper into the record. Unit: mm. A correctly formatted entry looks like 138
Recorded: 74.6
